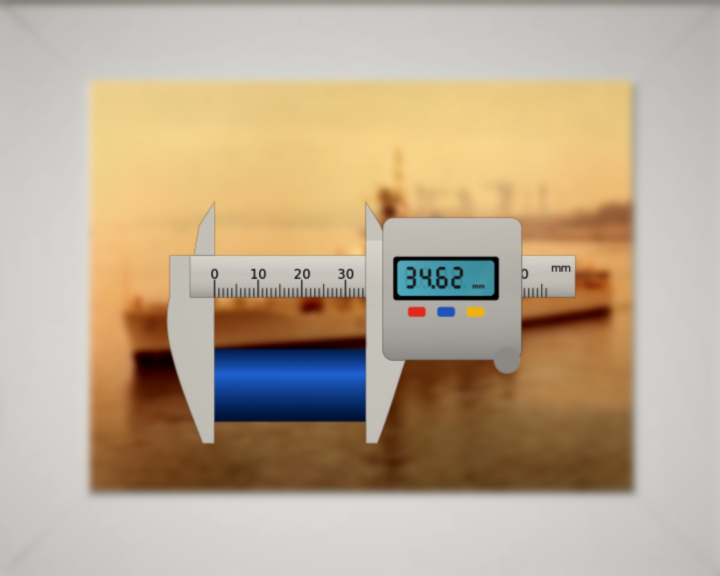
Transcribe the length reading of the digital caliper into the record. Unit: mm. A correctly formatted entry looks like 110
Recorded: 34.62
